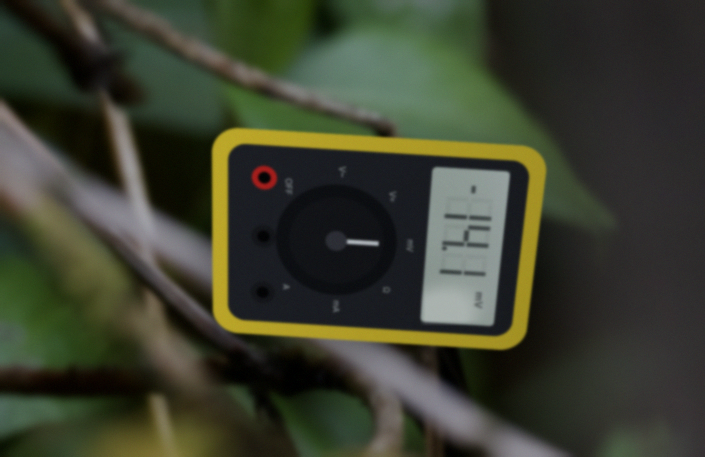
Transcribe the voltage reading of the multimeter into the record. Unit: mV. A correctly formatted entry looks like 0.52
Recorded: -14.1
